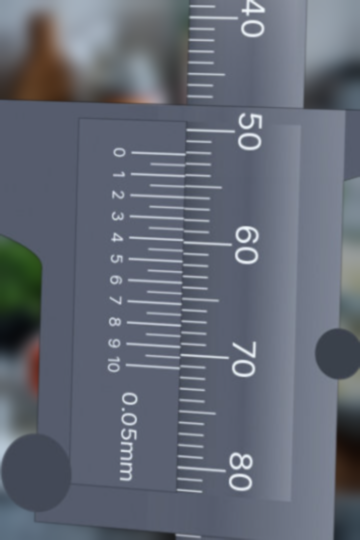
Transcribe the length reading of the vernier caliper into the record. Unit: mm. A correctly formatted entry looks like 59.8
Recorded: 52.2
